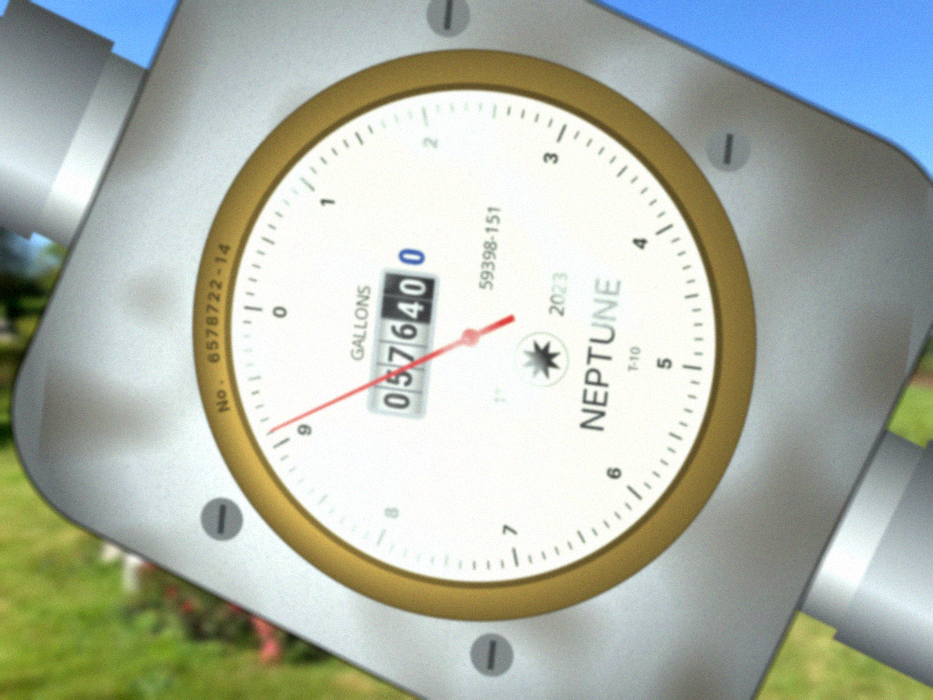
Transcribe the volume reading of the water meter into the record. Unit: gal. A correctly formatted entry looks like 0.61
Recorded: 576399.1
